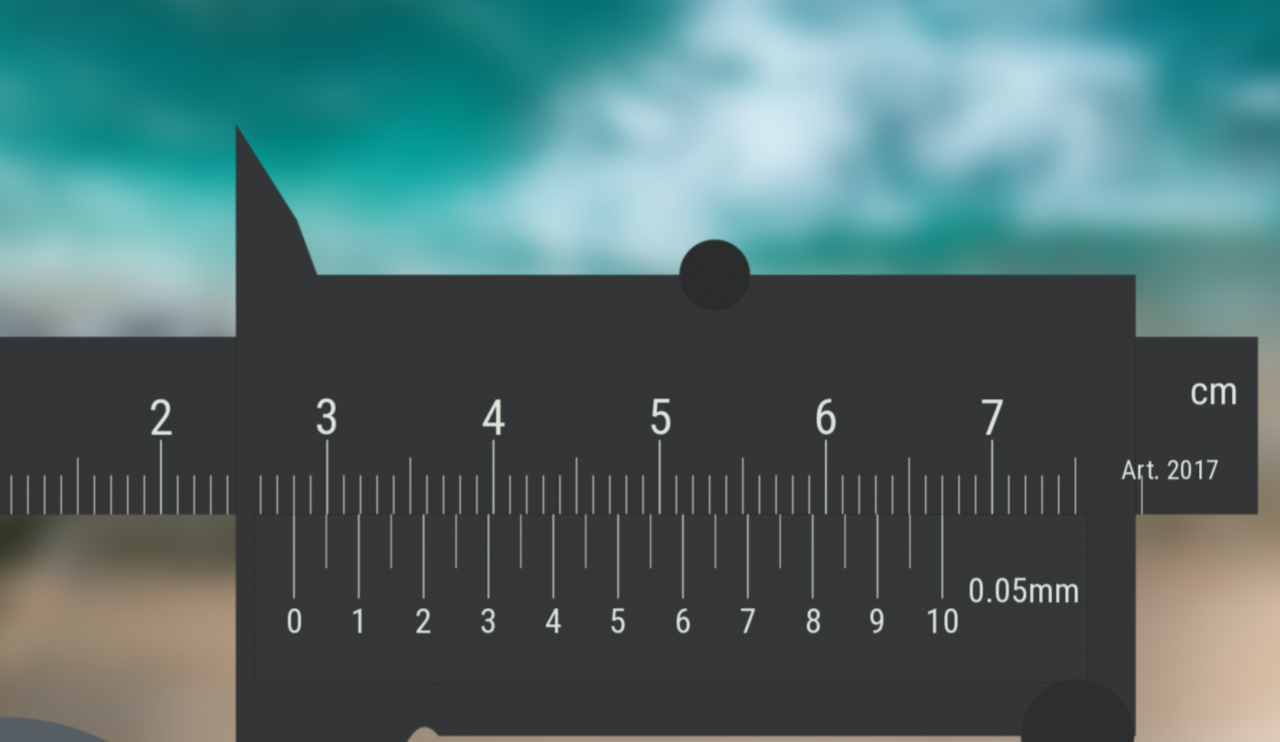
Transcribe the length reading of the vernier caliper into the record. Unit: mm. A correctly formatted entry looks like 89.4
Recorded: 28.0
